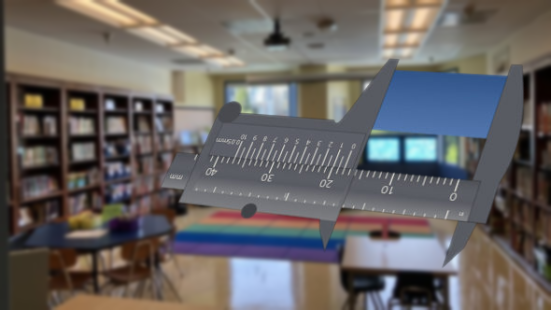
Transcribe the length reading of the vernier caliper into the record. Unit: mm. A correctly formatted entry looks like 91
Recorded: 18.0
